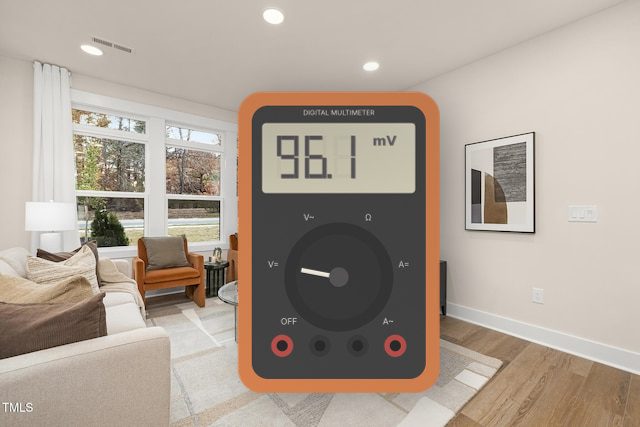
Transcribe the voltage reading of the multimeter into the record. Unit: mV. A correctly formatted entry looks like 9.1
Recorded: 96.1
